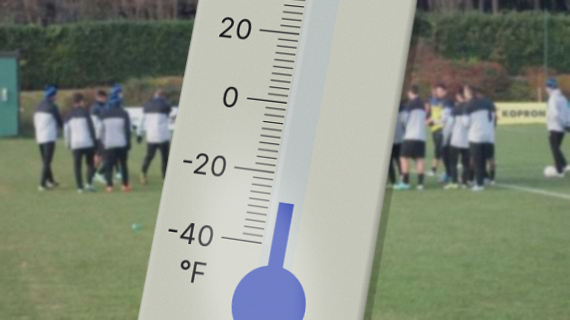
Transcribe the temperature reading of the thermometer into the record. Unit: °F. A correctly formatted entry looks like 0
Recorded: -28
